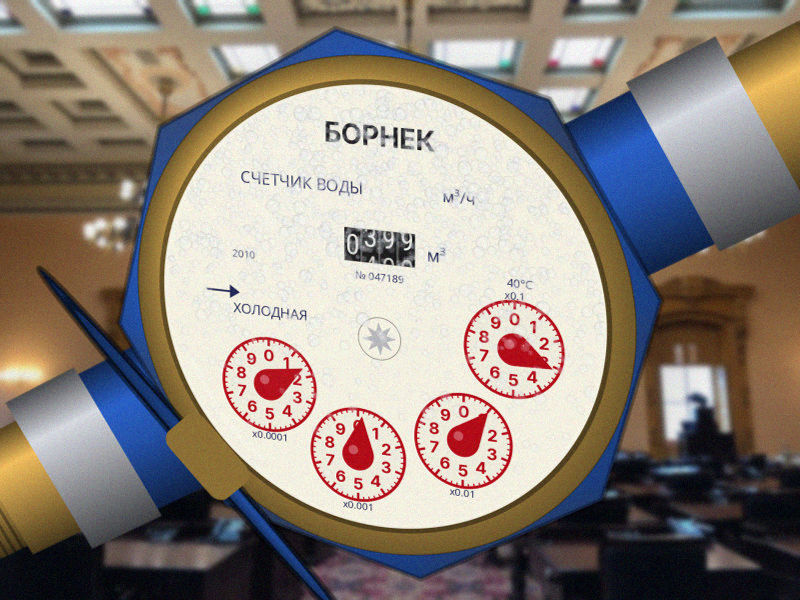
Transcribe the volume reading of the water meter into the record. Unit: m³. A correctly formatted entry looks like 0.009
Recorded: 399.3101
